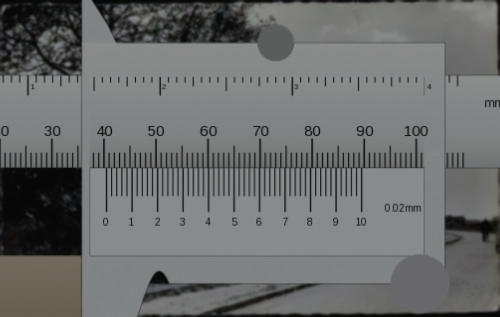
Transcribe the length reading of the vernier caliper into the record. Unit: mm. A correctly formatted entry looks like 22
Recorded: 40.5
